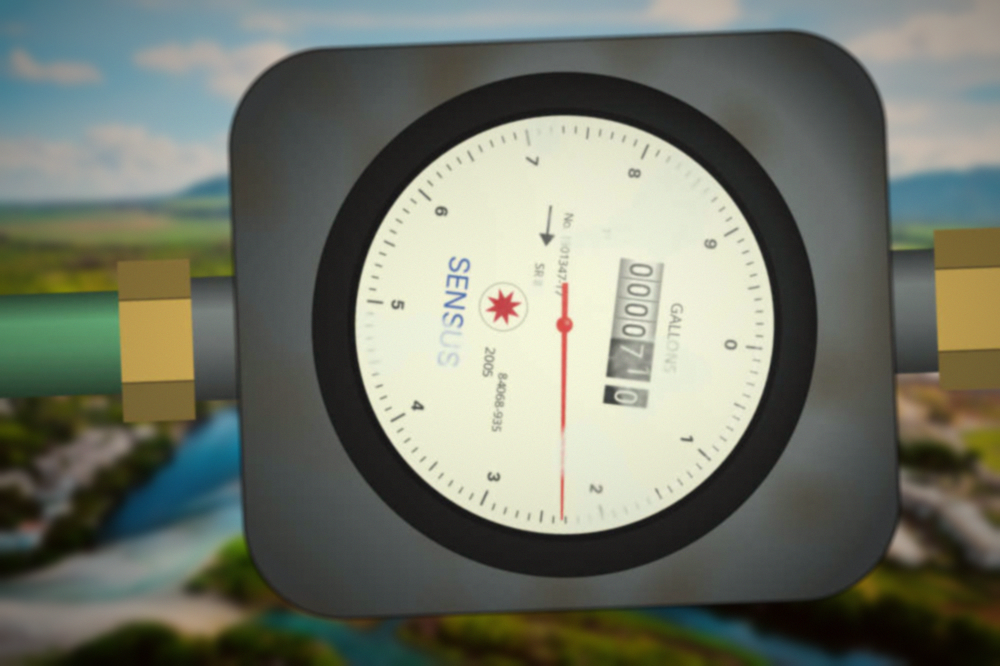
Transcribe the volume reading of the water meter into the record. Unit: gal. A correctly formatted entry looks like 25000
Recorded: 712.3
